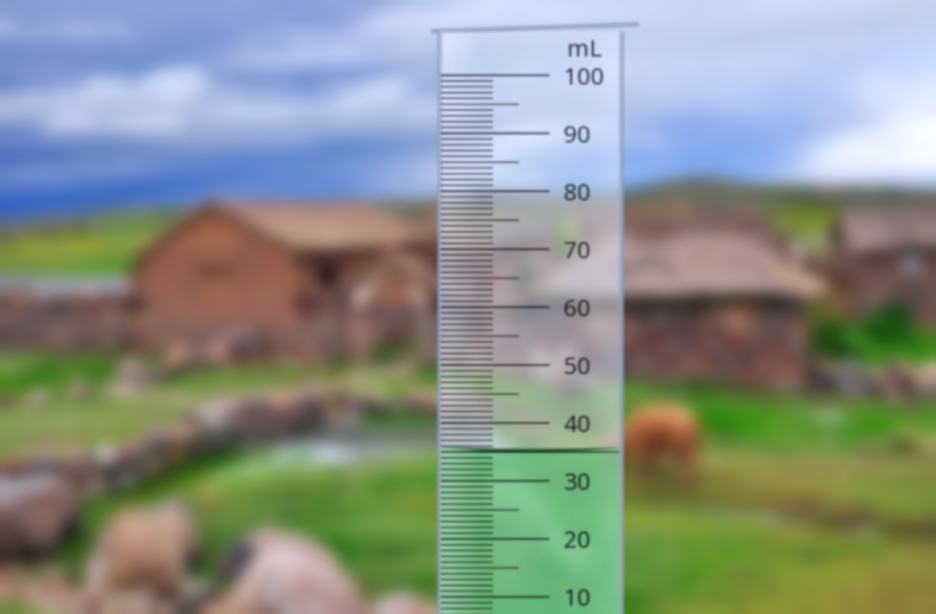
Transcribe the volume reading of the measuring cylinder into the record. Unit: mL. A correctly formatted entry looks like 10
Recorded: 35
